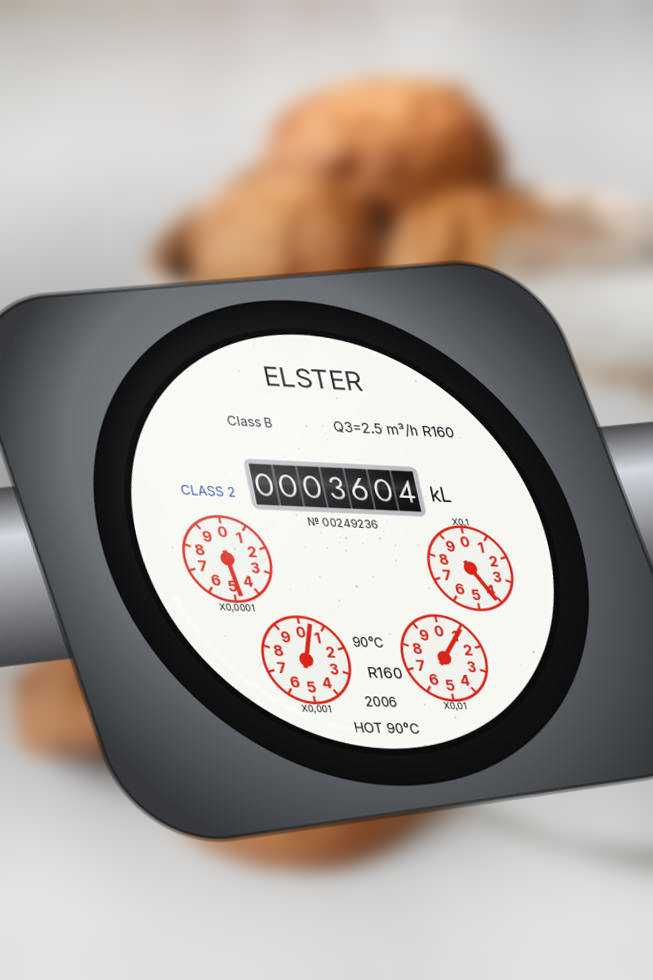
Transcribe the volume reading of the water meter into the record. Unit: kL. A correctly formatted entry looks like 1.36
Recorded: 3604.4104
